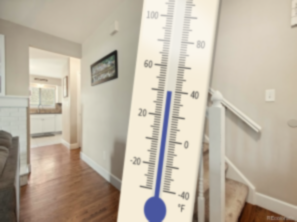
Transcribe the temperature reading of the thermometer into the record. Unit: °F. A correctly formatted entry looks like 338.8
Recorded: 40
